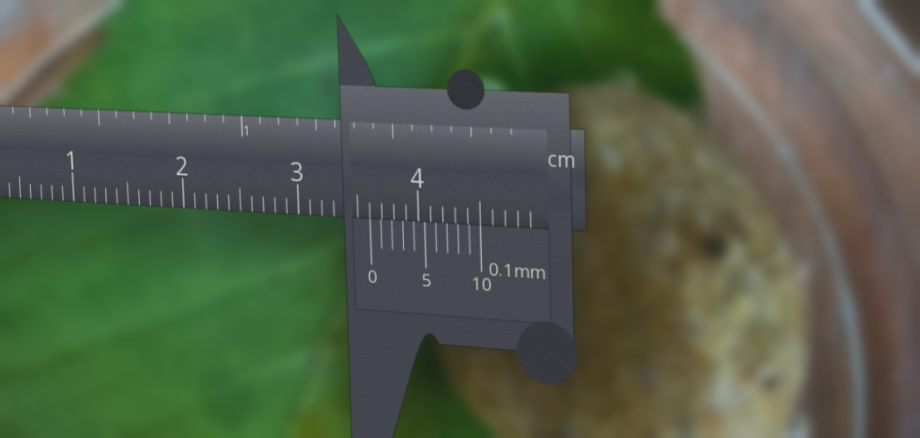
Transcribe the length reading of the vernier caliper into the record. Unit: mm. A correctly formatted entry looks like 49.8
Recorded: 36.0
